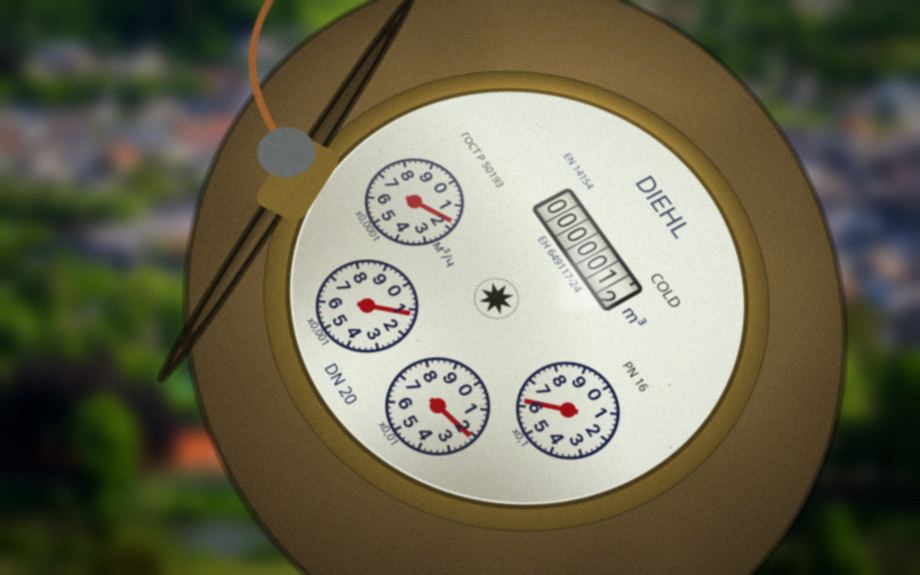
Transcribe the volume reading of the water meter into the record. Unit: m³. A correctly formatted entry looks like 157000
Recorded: 11.6211
